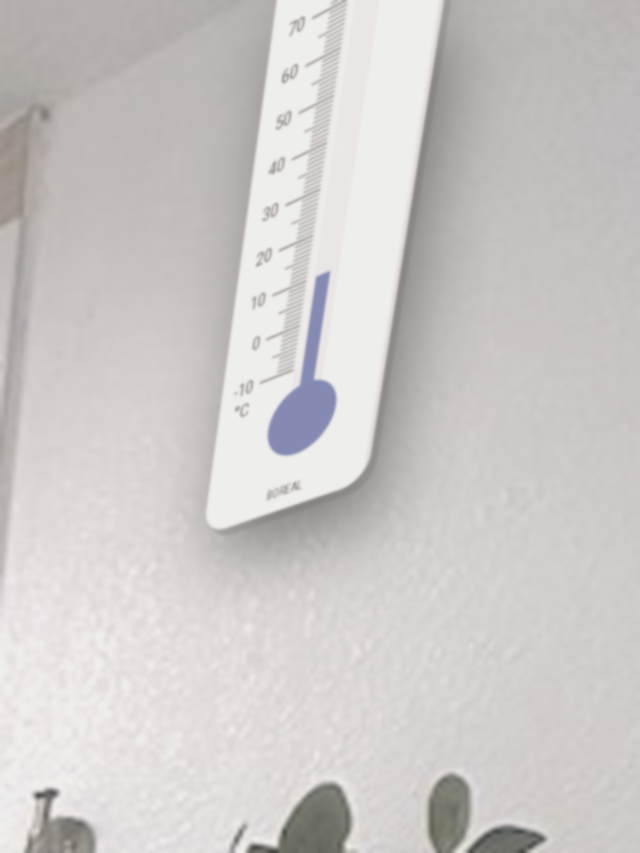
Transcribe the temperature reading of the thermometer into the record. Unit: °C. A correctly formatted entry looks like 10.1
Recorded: 10
